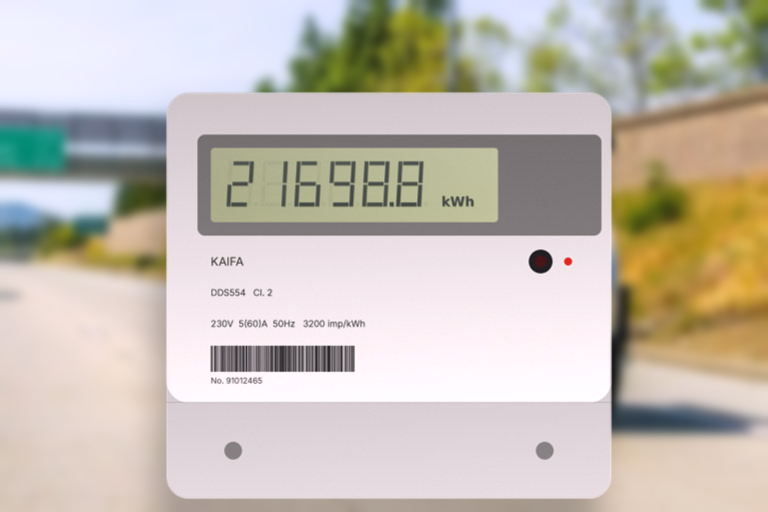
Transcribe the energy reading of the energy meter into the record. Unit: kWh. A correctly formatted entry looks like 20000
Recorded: 21698.8
